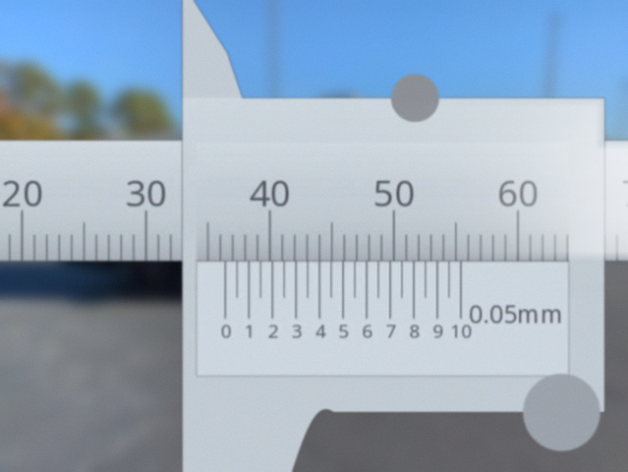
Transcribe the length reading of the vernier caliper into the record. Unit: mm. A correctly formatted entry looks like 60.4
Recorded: 36.4
